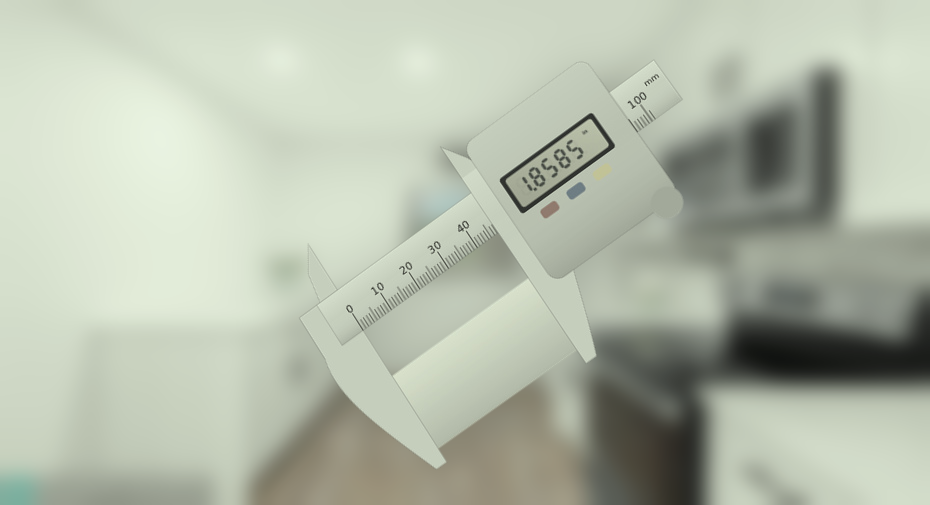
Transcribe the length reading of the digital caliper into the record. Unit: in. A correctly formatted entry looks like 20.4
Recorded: 1.8585
